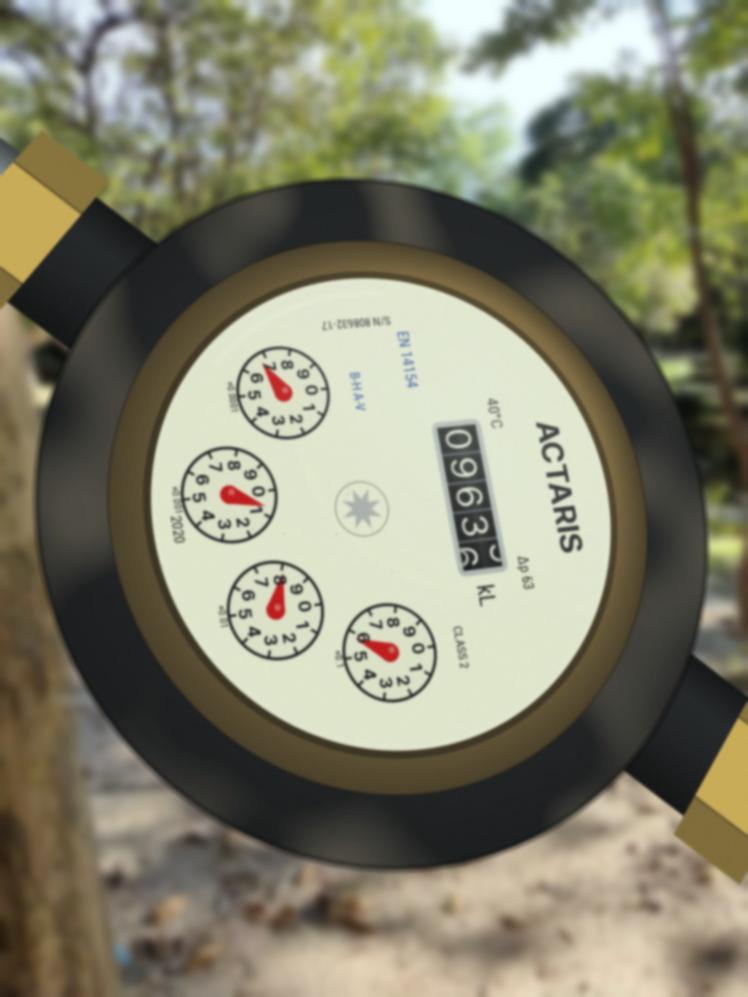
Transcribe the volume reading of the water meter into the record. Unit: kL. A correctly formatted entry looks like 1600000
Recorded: 9635.5806
